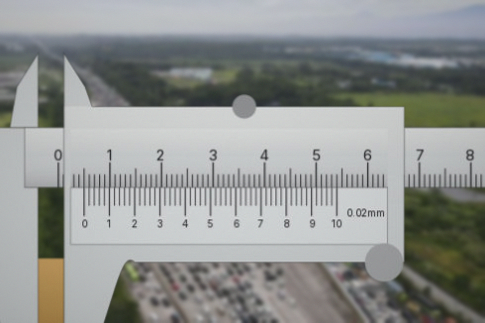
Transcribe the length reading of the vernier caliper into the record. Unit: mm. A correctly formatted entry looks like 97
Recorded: 5.0
